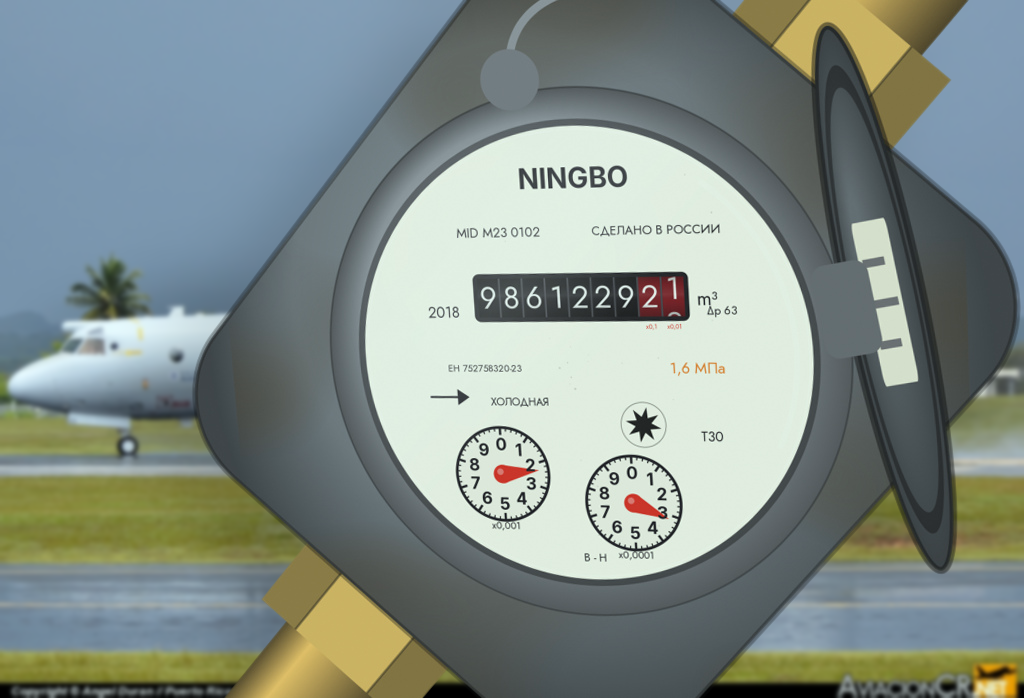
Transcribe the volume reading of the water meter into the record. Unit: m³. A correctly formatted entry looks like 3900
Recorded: 9861229.2123
